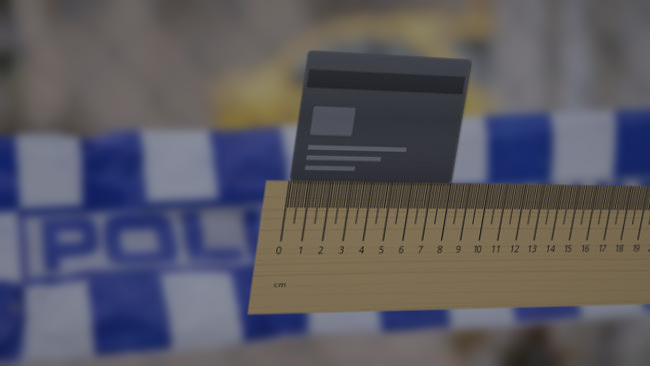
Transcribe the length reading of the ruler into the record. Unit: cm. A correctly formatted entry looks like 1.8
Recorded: 8
